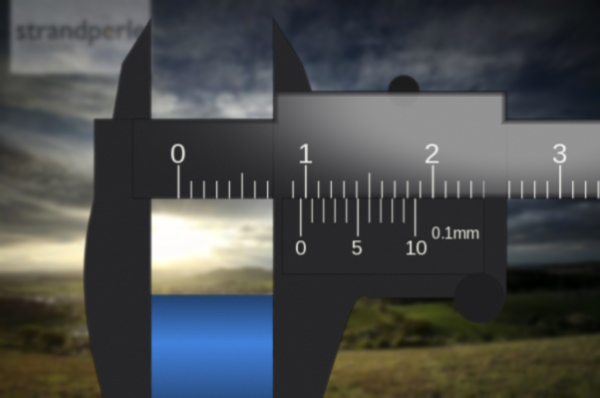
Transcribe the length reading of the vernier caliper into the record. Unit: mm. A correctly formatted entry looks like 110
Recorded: 9.6
